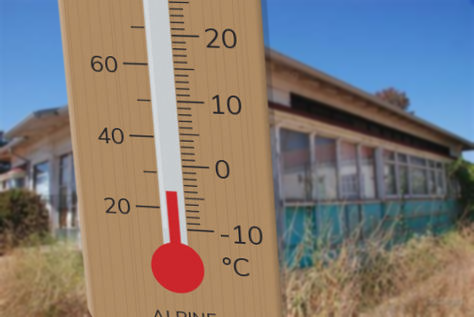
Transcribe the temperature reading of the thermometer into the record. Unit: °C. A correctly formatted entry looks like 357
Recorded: -4
